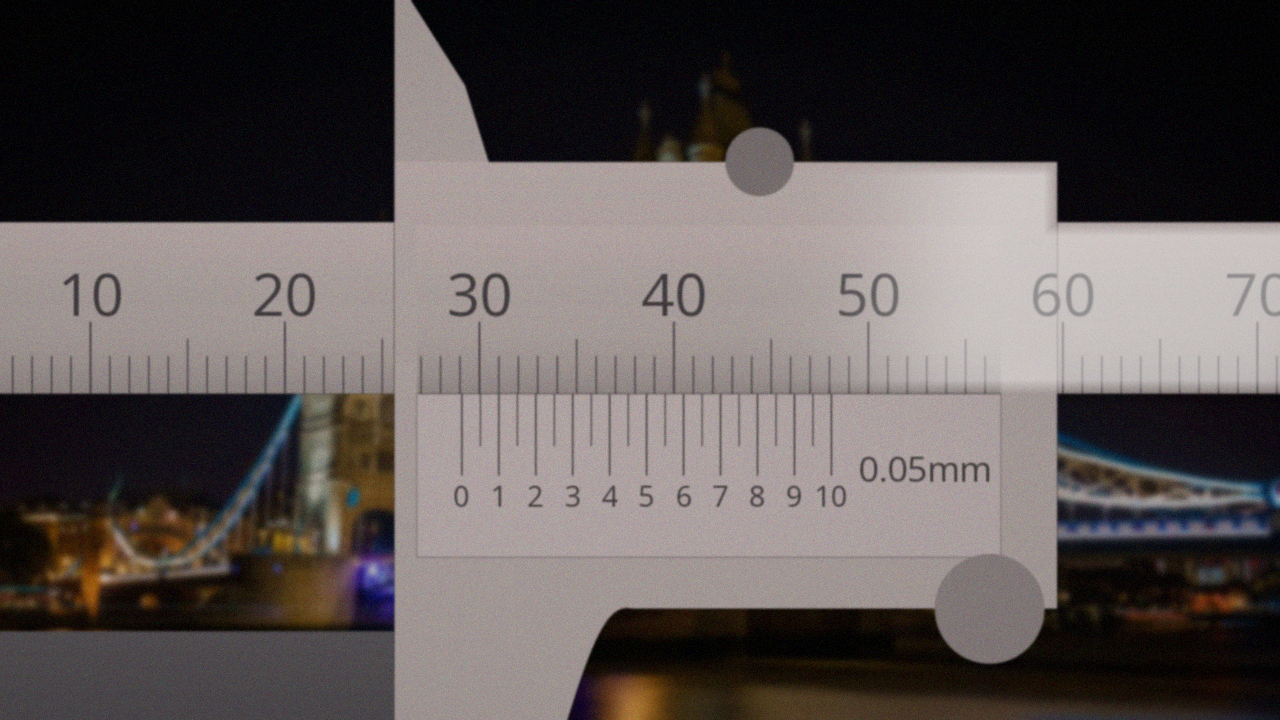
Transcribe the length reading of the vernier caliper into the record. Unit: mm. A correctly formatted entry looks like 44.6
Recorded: 29.1
